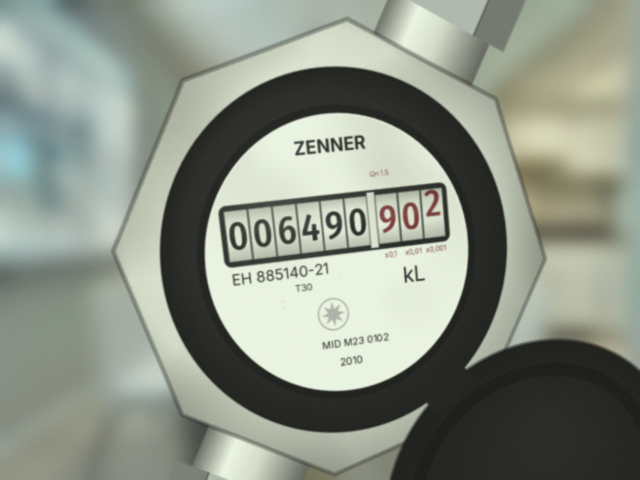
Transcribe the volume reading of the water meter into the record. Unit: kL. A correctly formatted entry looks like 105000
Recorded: 6490.902
